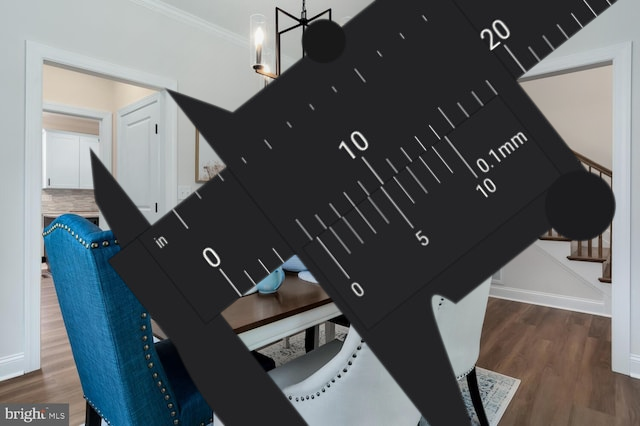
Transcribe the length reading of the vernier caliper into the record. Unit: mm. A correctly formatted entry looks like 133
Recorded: 5.3
